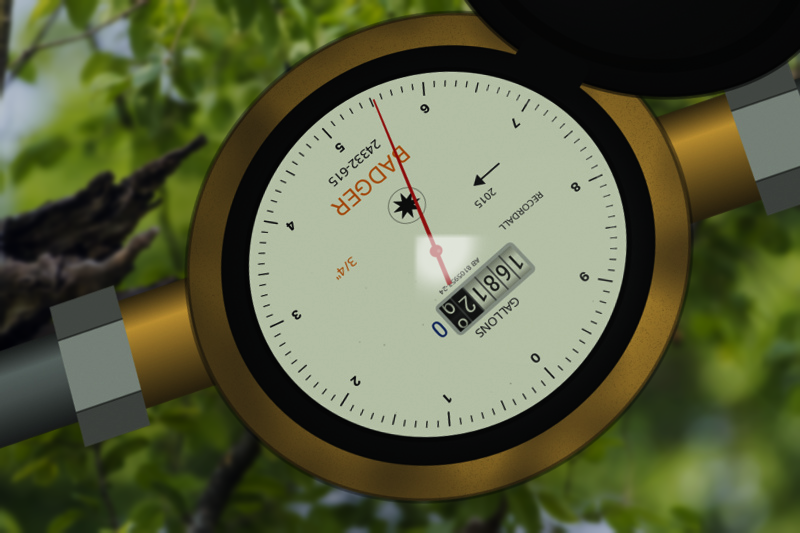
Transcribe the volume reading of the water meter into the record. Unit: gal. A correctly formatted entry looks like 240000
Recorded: 1681285.5
